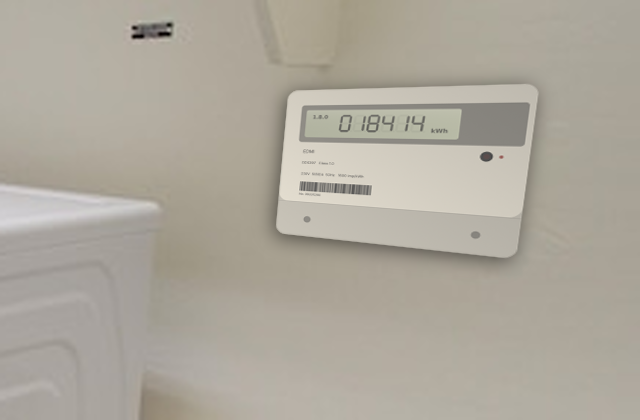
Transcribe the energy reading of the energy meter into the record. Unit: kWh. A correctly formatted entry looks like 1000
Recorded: 18414
